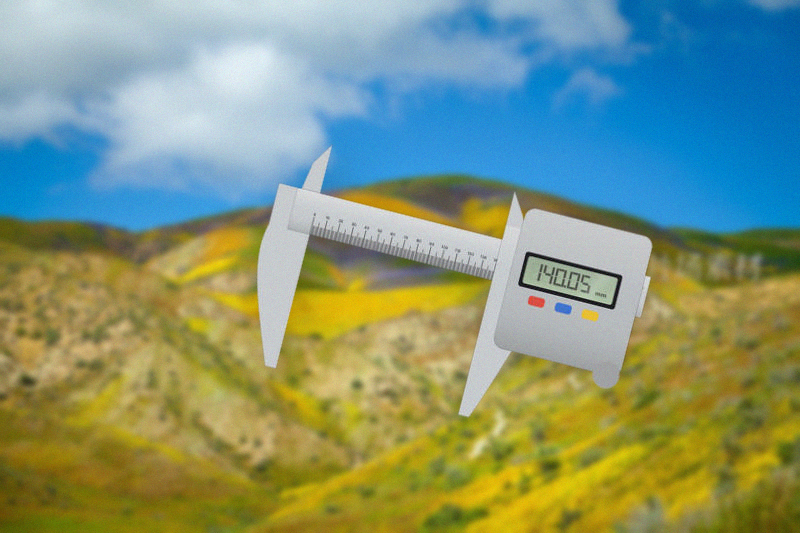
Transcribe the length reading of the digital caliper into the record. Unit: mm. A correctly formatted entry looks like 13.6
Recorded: 140.05
